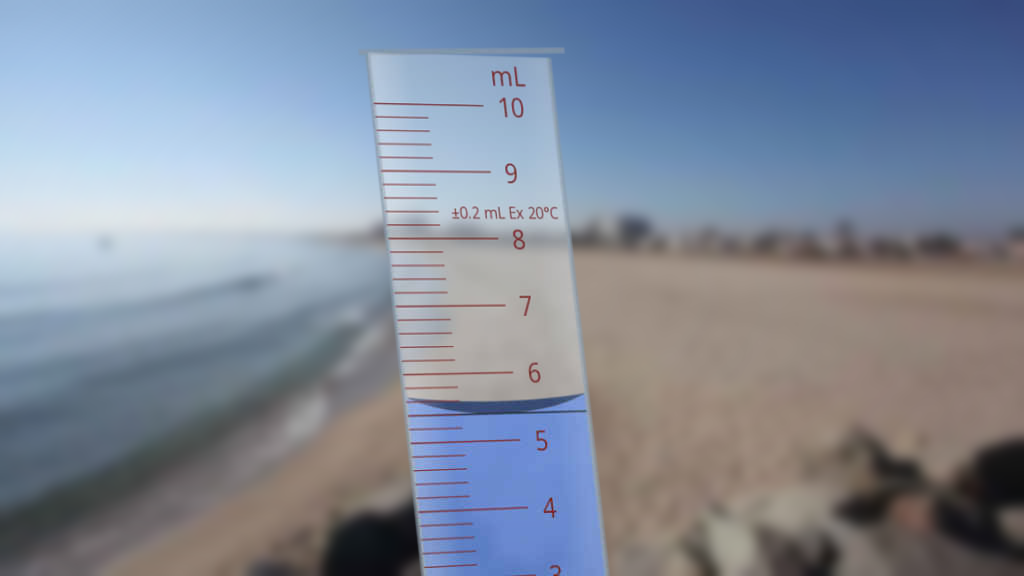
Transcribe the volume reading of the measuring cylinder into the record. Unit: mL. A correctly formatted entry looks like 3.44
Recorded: 5.4
